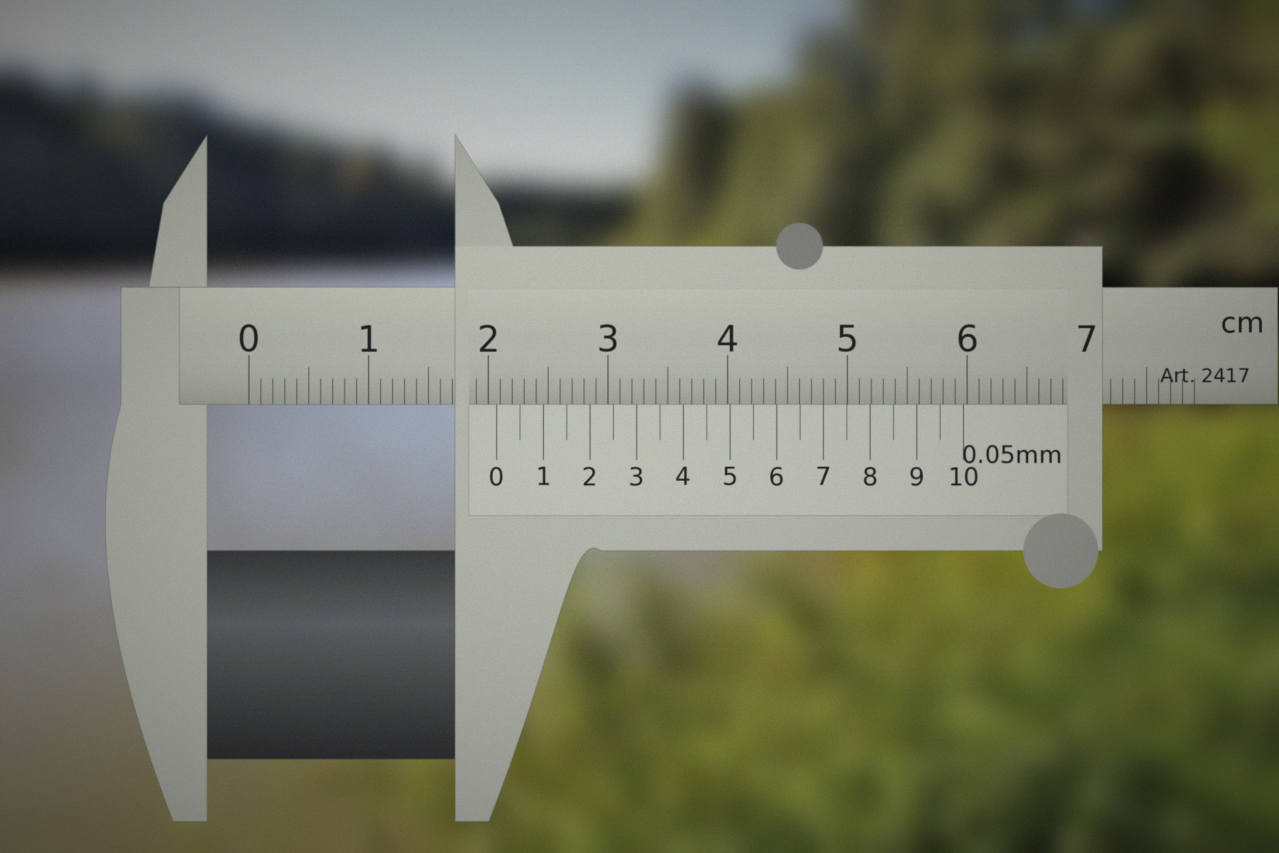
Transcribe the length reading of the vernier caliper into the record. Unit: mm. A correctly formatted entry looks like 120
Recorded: 20.7
